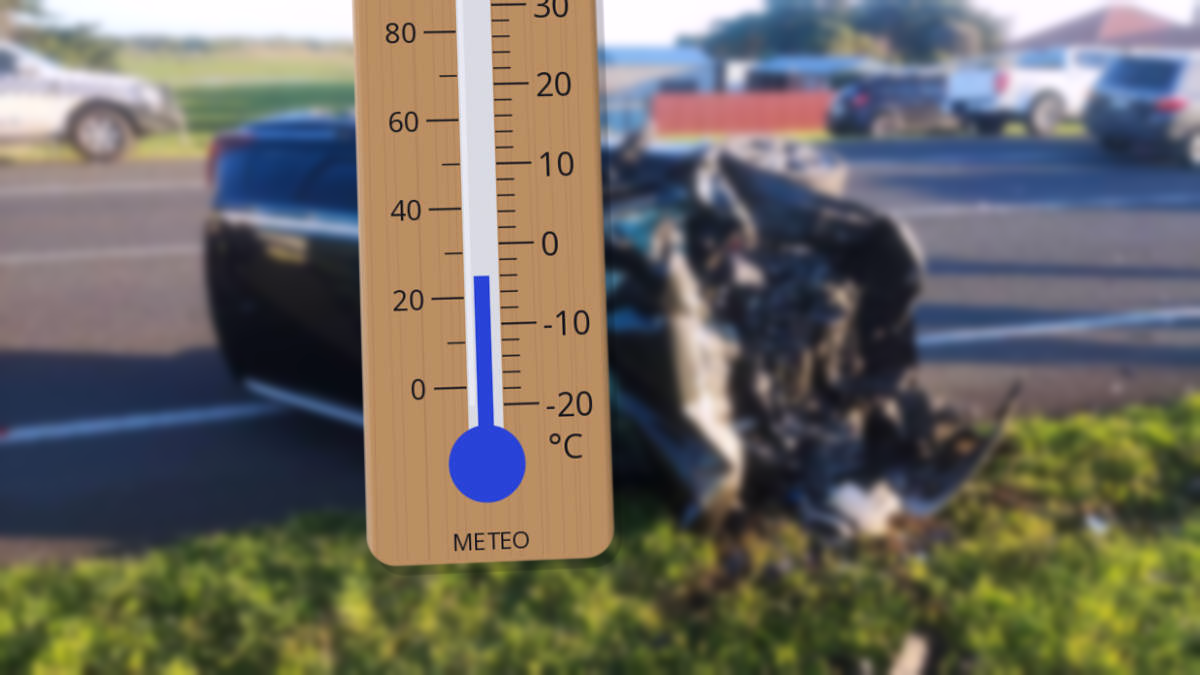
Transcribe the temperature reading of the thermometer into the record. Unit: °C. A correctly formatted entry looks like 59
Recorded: -4
